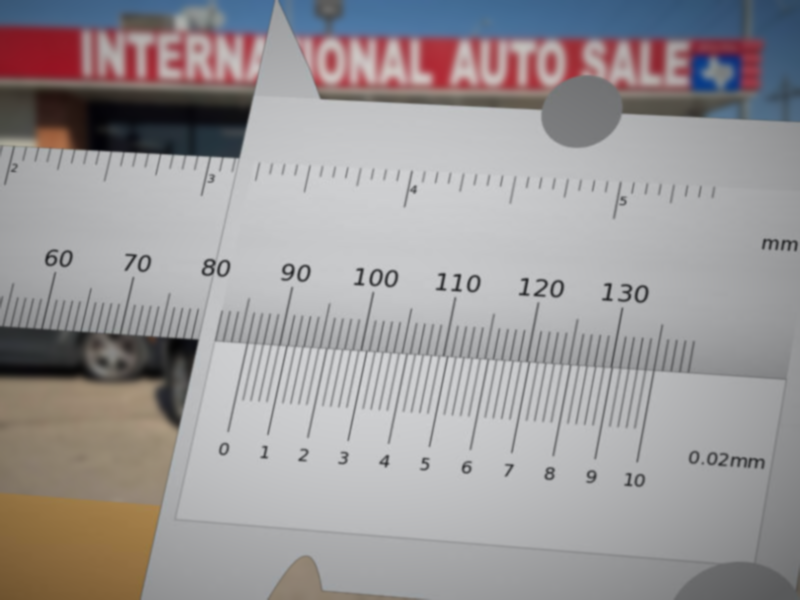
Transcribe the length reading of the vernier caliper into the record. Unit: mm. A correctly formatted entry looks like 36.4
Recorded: 86.0
